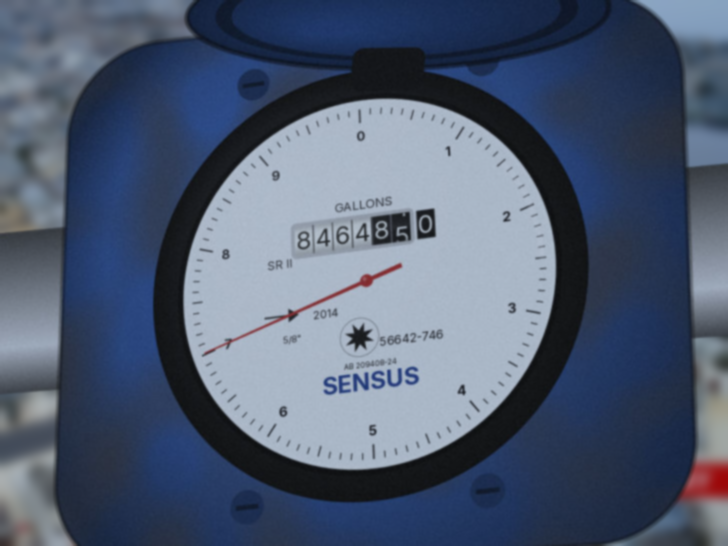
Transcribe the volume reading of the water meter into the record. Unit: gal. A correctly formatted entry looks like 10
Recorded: 8464847.0
